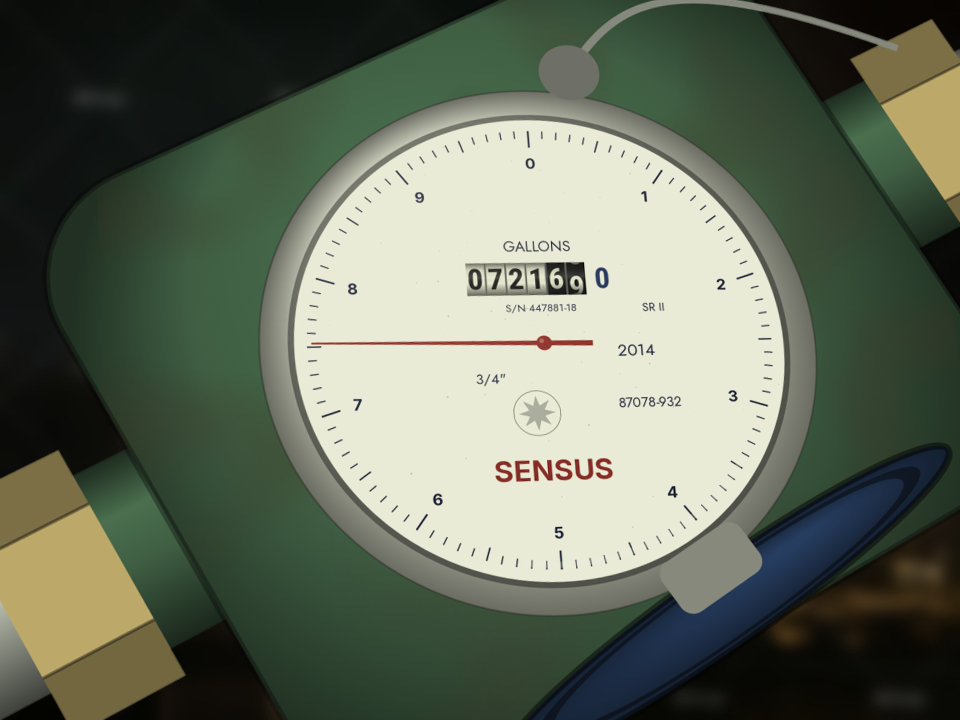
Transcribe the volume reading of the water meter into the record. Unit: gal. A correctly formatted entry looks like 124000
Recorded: 721687.5
